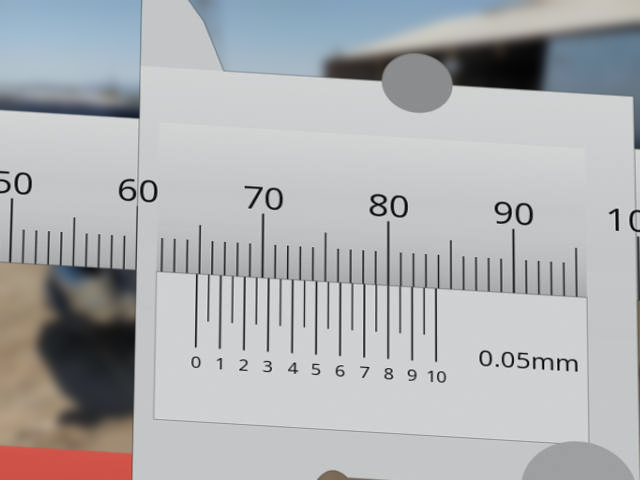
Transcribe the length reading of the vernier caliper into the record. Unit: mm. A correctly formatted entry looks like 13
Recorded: 64.8
